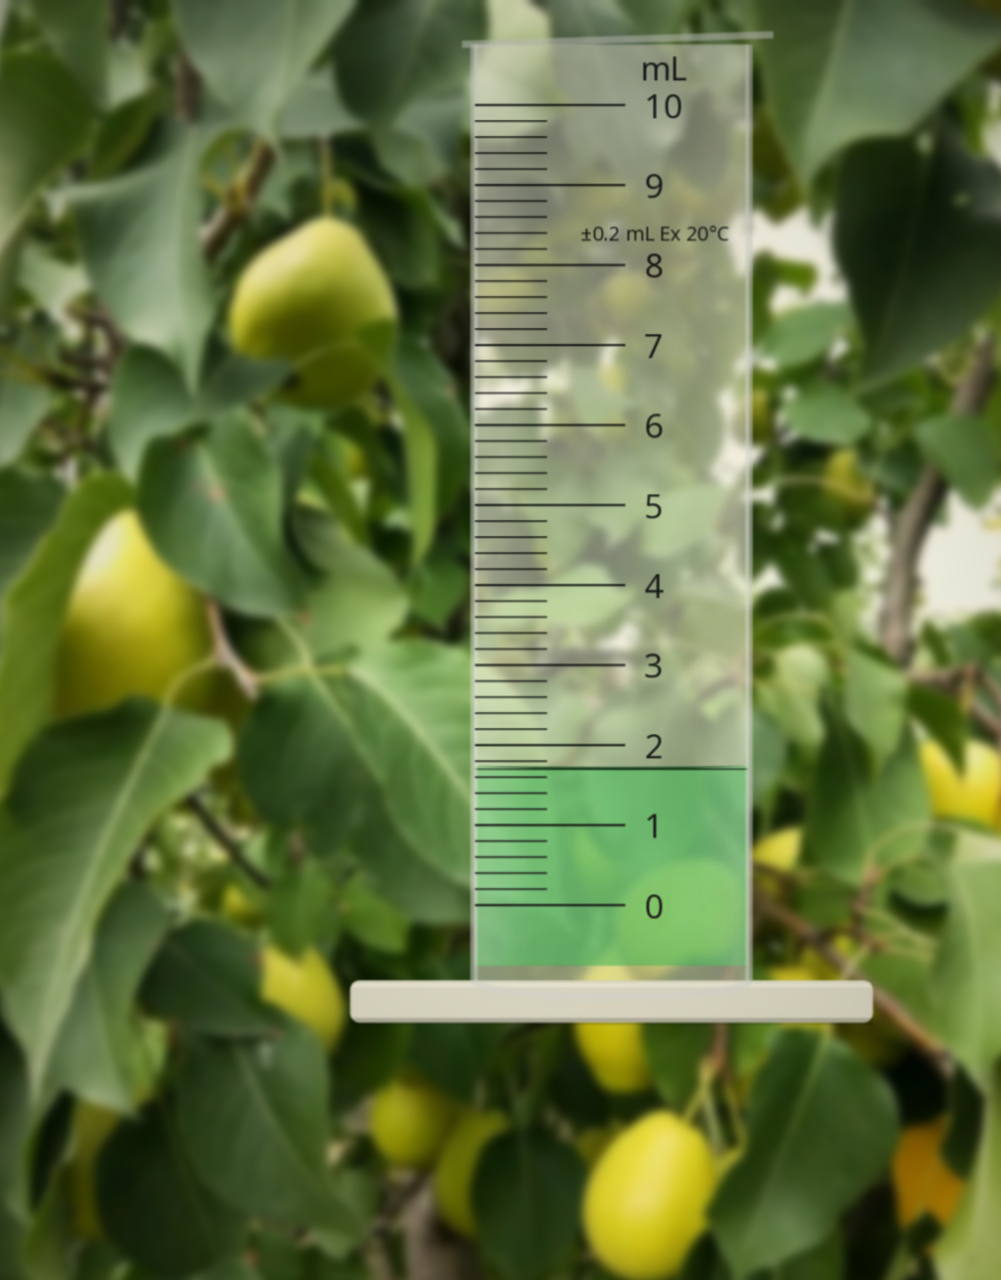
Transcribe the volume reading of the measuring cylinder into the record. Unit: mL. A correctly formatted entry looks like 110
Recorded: 1.7
